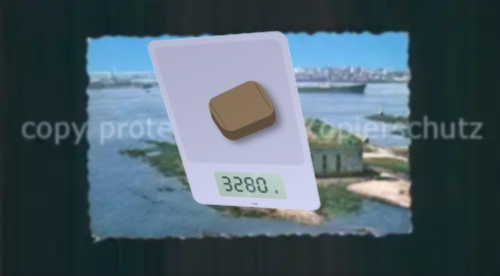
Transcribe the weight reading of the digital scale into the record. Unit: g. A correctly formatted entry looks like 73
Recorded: 3280
